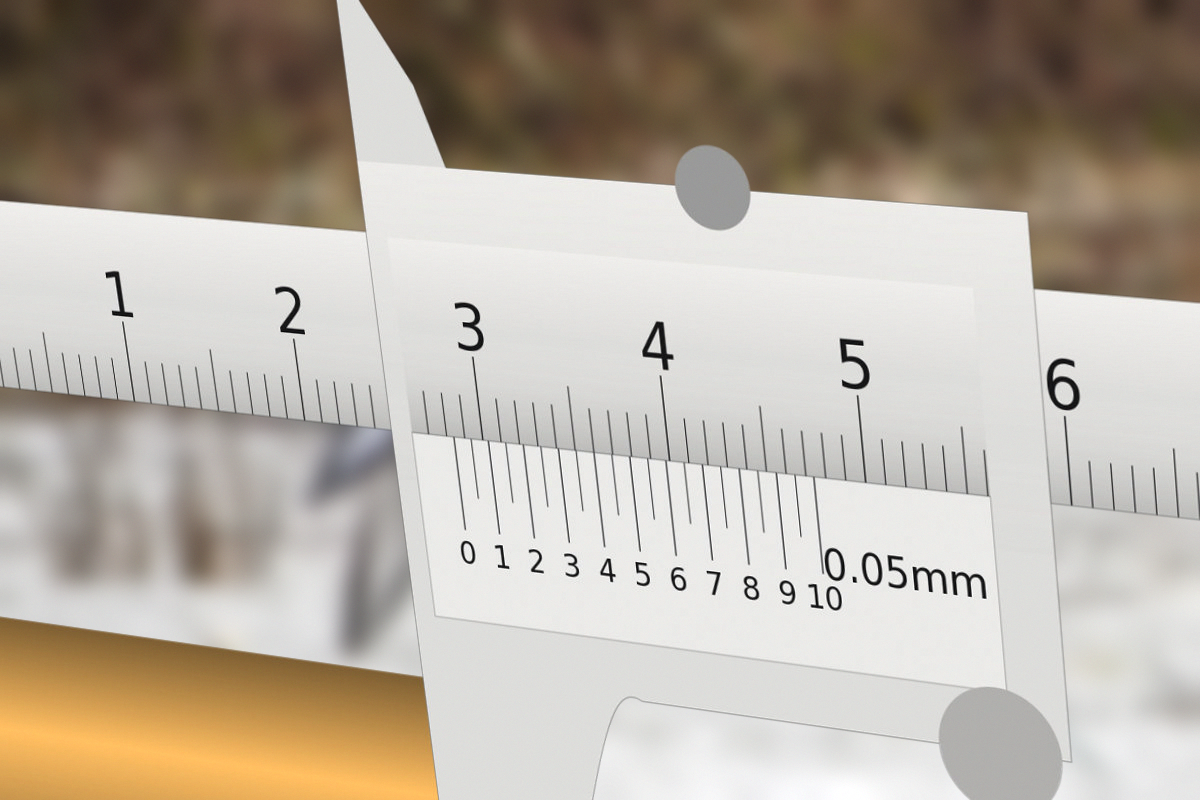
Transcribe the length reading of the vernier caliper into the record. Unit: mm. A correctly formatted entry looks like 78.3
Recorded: 28.4
